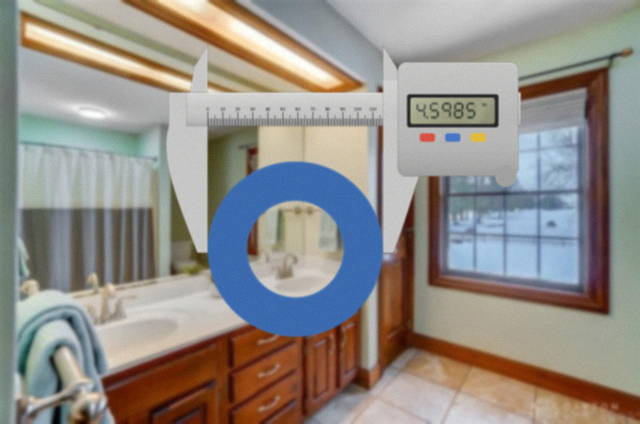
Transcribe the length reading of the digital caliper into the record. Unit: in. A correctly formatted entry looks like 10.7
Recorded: 4.5985
